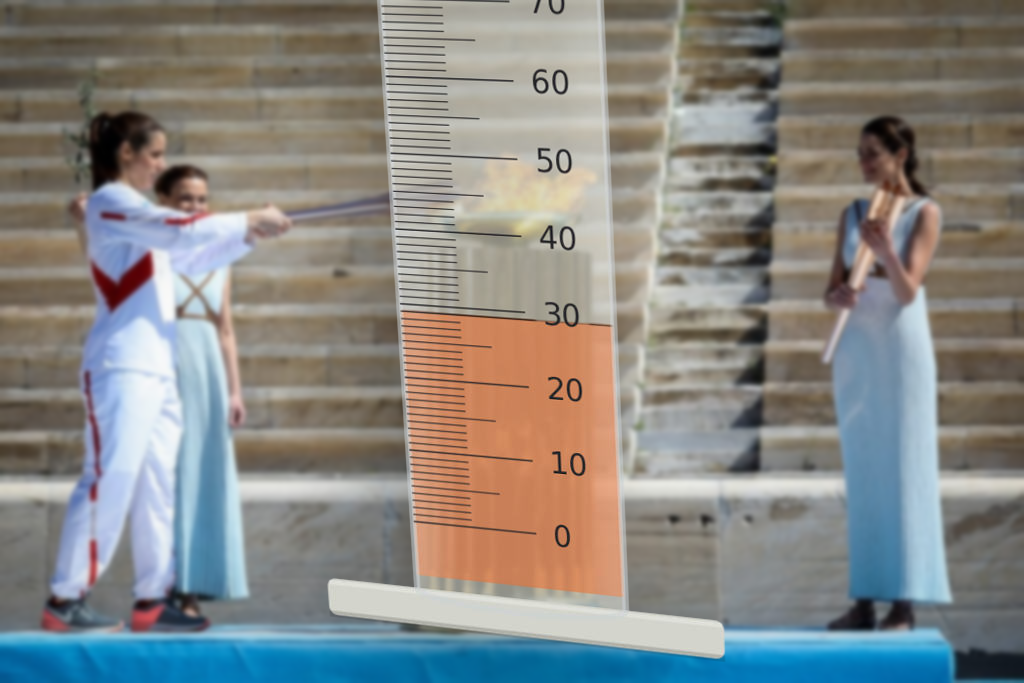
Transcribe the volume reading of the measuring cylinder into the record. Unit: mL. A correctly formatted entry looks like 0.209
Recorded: 29
